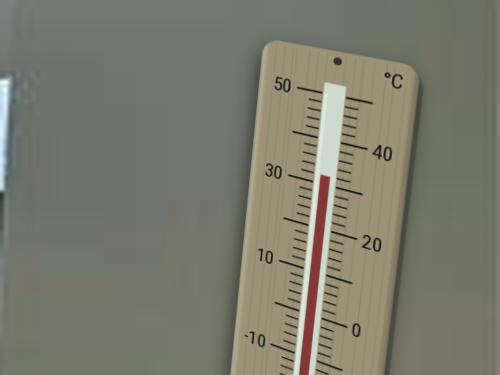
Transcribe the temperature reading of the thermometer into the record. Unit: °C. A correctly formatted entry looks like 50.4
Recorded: 32
